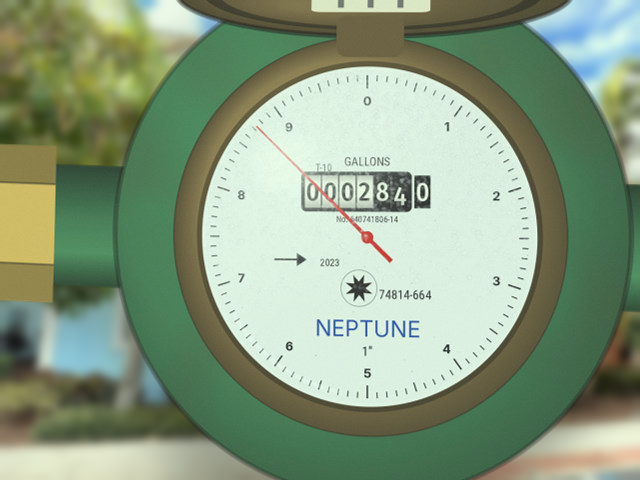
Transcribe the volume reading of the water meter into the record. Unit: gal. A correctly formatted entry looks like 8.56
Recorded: 2838.7
